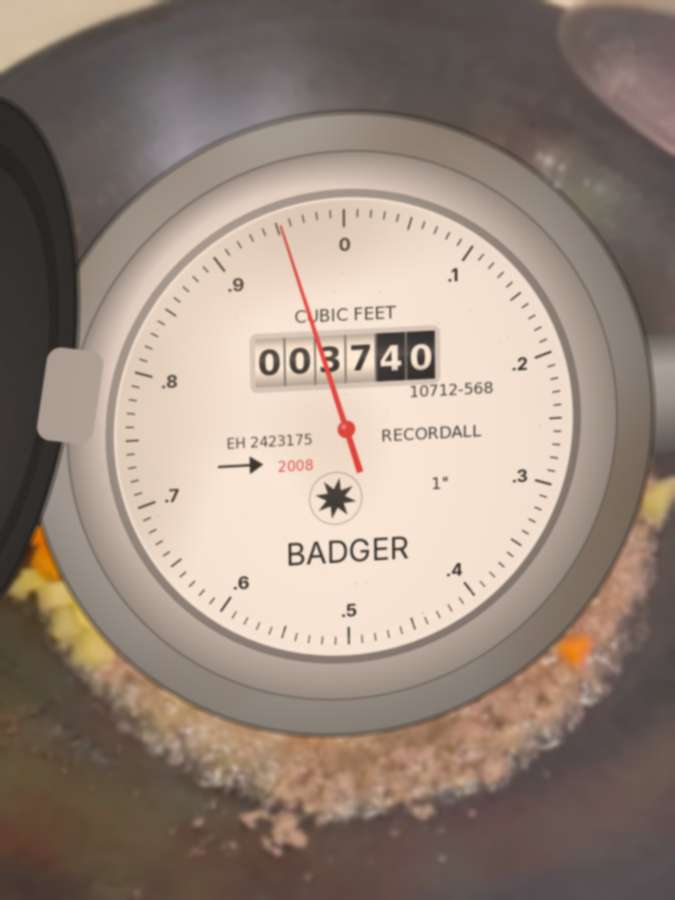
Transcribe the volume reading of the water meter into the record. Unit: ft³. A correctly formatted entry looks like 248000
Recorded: 3739.95
